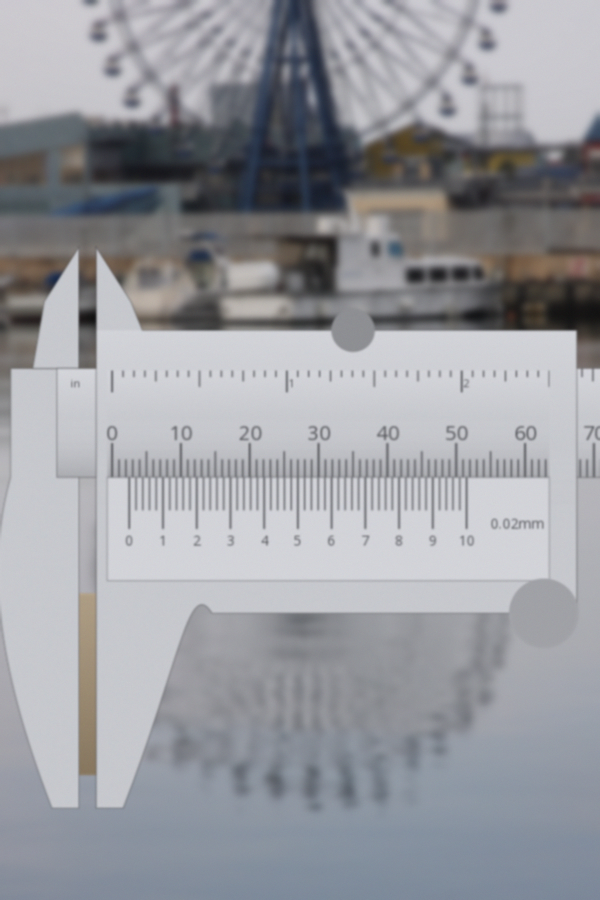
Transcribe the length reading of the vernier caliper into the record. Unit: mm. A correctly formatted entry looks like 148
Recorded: 2.5
